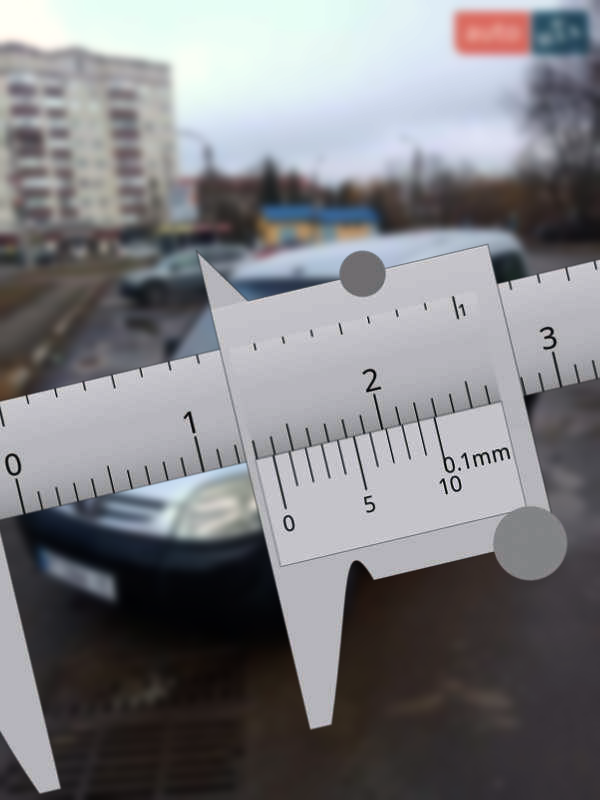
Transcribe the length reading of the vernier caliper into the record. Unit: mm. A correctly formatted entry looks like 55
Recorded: 13.9
